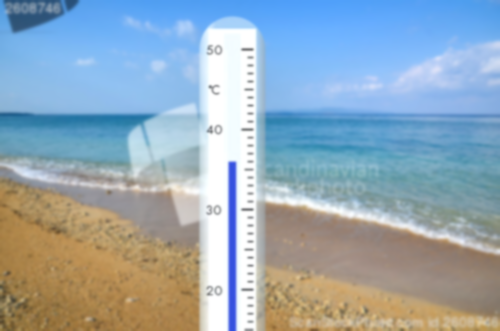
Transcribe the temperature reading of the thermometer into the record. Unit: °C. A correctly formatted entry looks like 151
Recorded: 36
